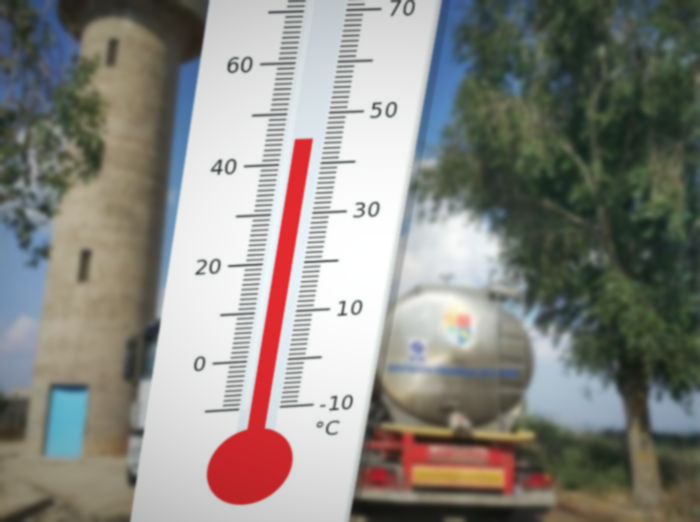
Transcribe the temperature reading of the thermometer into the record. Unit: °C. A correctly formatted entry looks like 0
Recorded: 45
